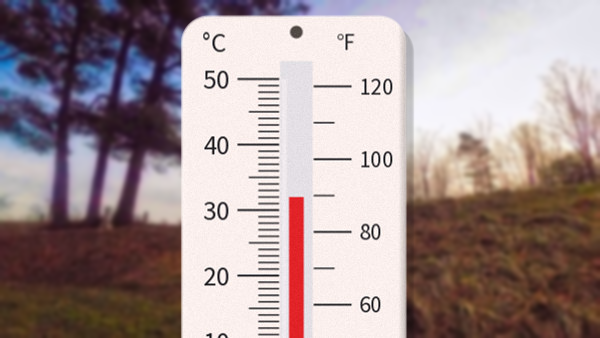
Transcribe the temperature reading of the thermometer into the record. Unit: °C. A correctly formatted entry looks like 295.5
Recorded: 32
